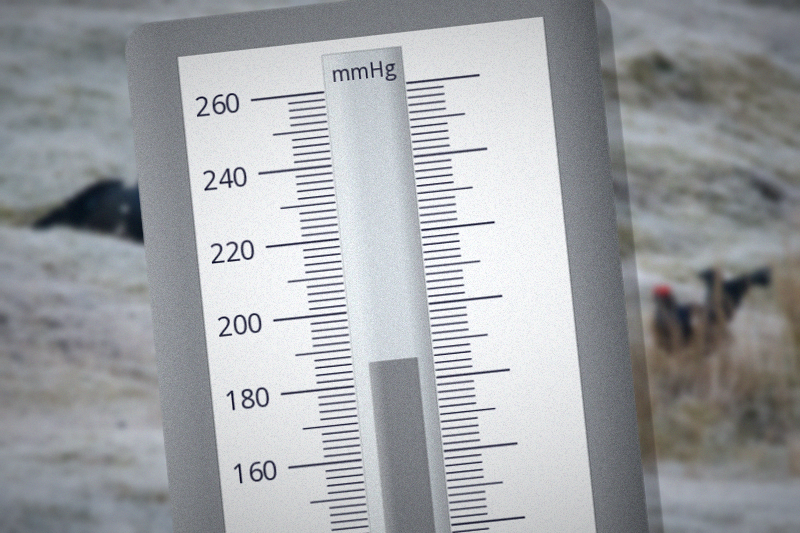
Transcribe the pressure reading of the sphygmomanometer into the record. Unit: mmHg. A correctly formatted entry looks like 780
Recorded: 186
